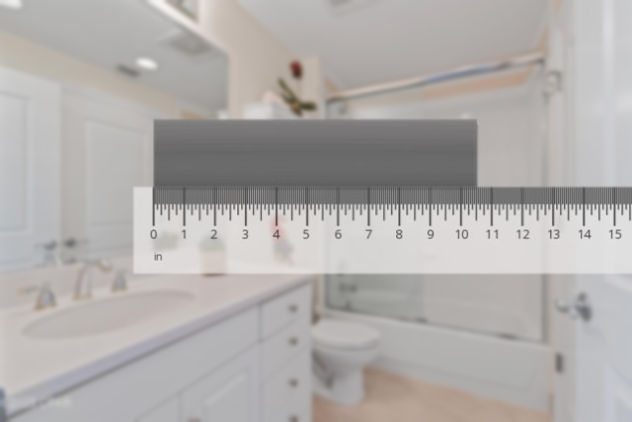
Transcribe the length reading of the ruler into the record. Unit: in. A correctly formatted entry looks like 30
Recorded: 10.5
